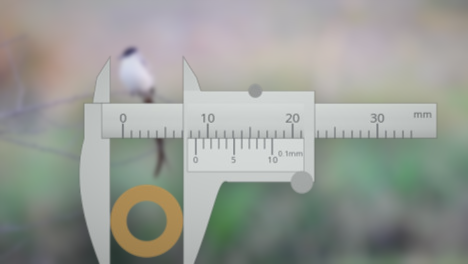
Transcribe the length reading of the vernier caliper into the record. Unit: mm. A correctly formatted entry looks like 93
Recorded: 8.6
